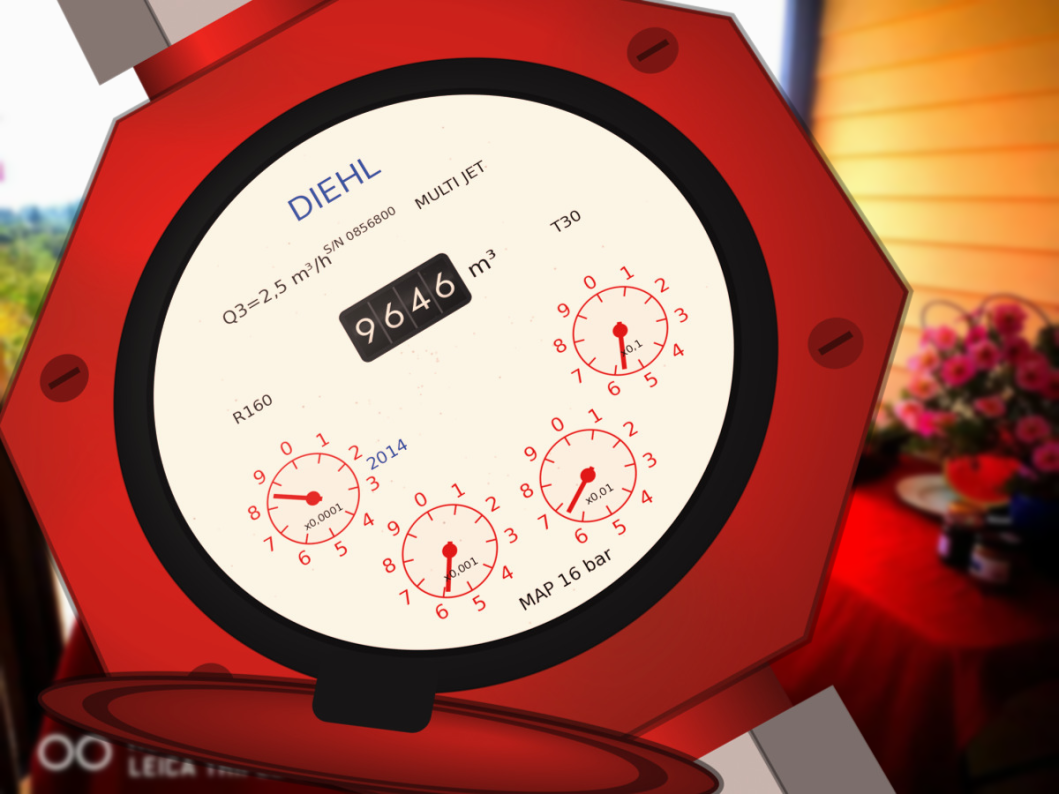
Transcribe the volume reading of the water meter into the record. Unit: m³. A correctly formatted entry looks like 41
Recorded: 9646.5658
